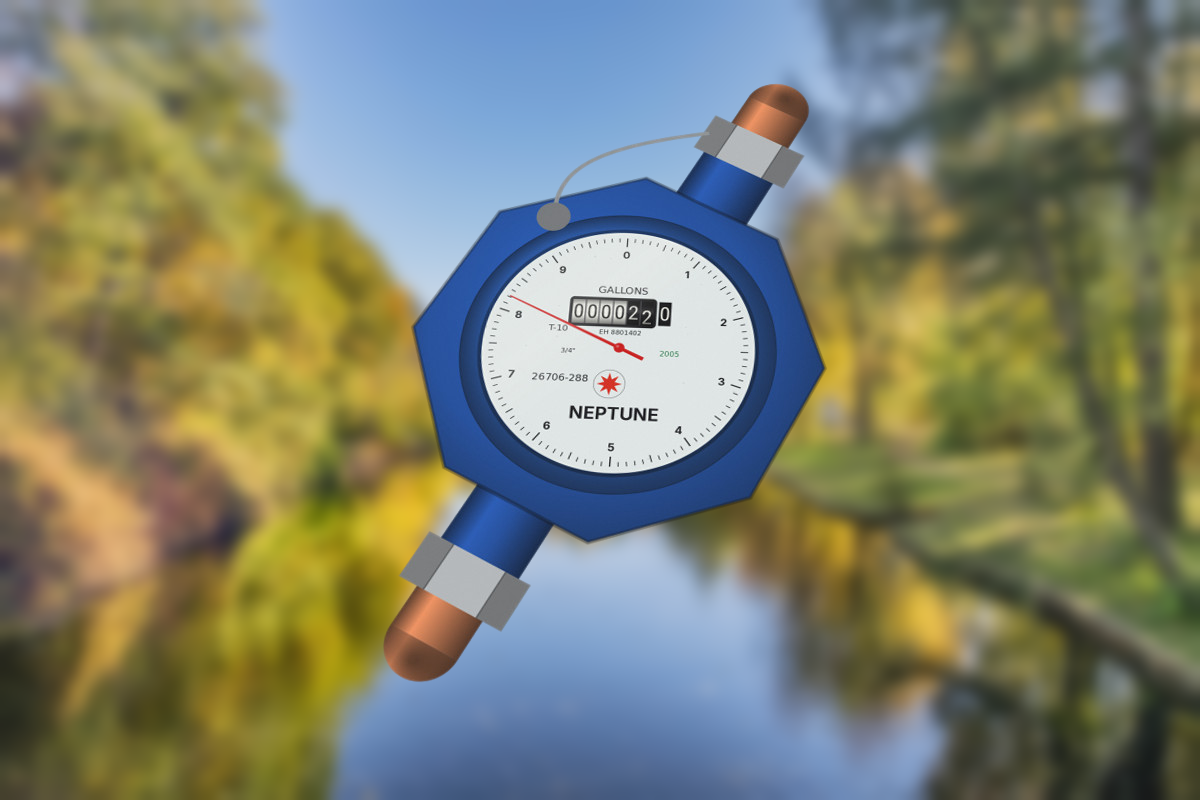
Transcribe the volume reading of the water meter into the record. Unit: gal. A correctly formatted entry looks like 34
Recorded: 218.2
